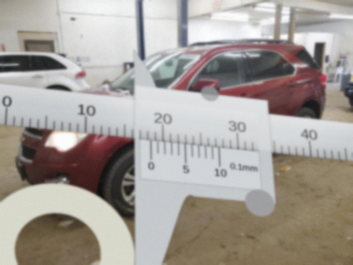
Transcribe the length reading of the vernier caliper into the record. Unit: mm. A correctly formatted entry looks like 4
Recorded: 18.4
